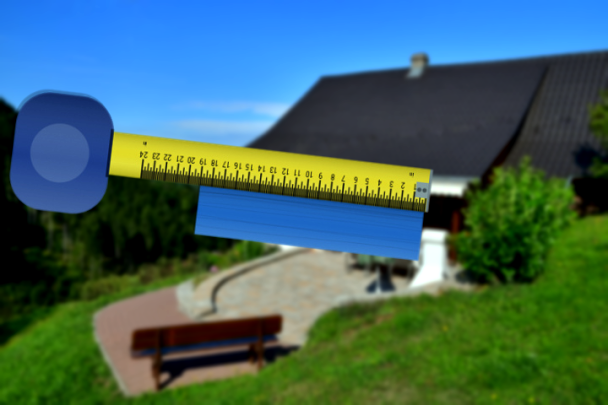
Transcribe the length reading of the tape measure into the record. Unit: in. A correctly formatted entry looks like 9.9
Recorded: 19
